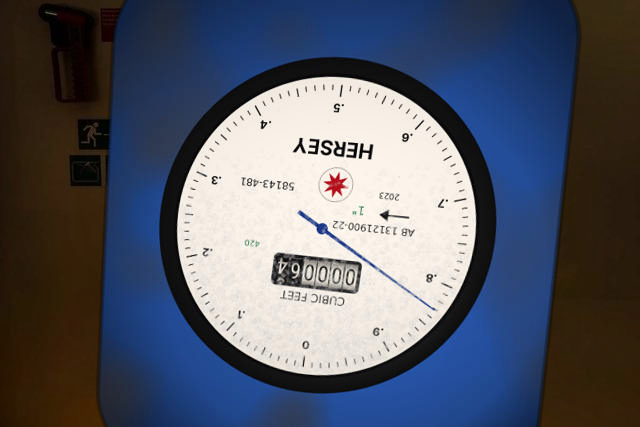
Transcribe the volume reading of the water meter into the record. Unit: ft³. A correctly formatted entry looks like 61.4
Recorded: 63.83
